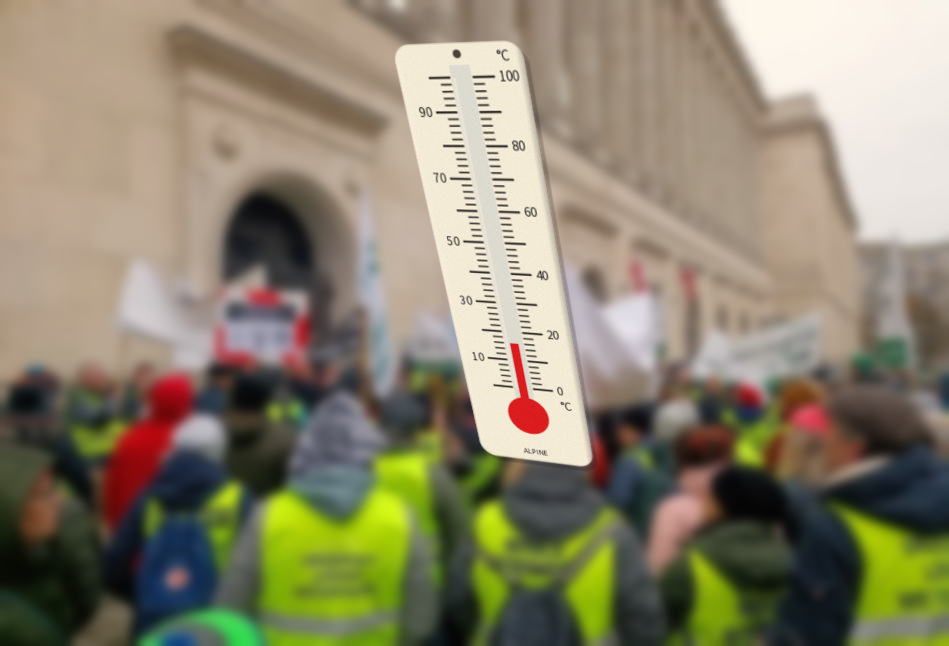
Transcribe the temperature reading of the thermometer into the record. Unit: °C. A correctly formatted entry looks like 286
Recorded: 16
